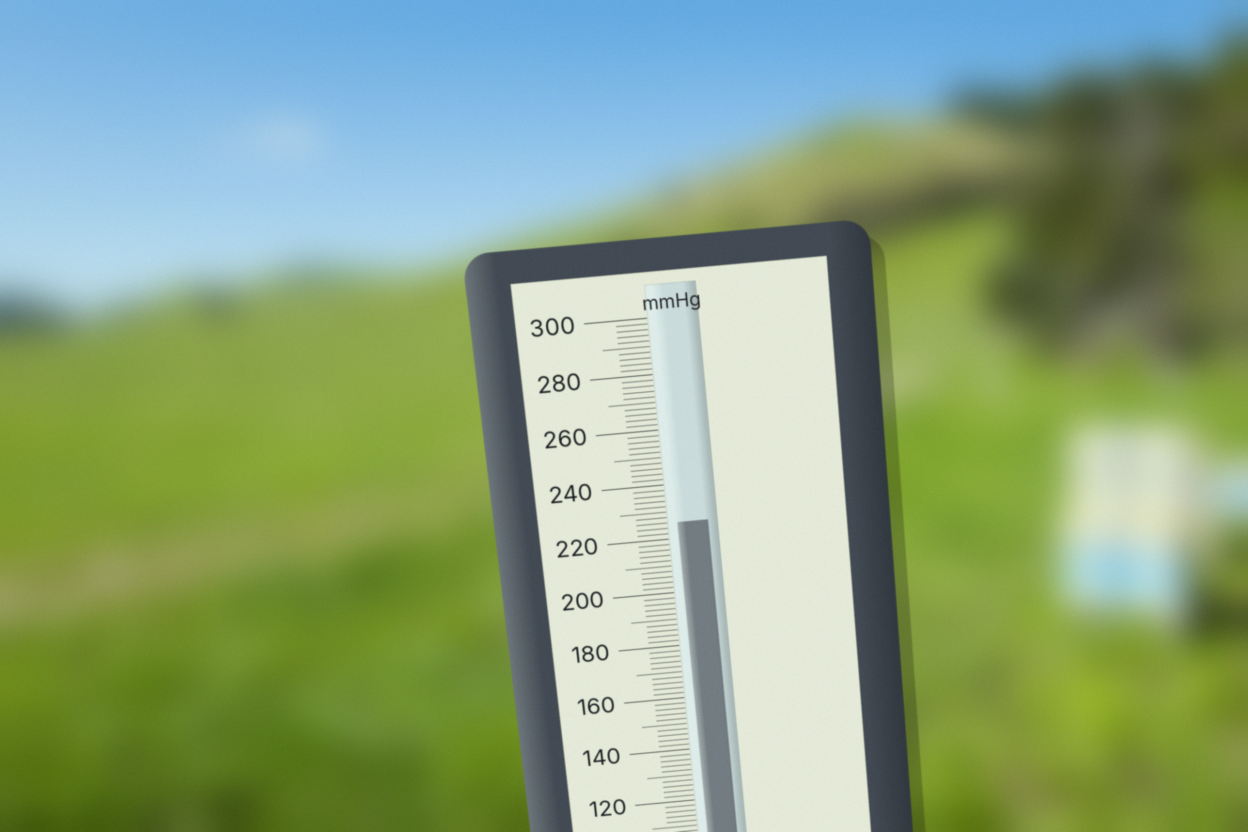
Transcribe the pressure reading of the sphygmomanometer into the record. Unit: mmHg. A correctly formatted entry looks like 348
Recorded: 226
